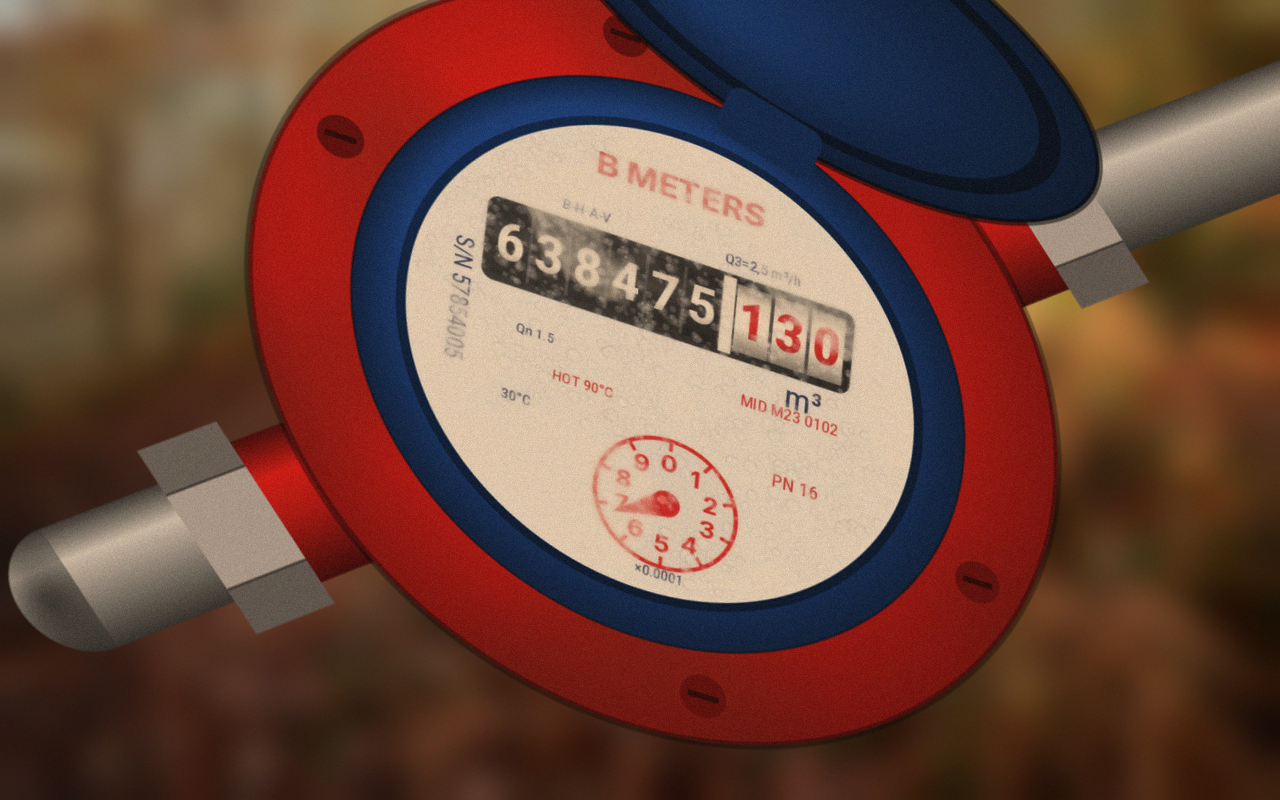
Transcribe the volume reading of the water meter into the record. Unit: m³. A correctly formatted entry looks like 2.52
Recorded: 638475.1306
